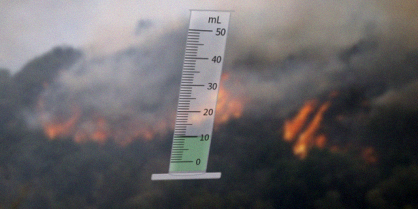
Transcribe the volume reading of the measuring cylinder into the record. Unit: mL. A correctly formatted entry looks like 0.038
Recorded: 10
